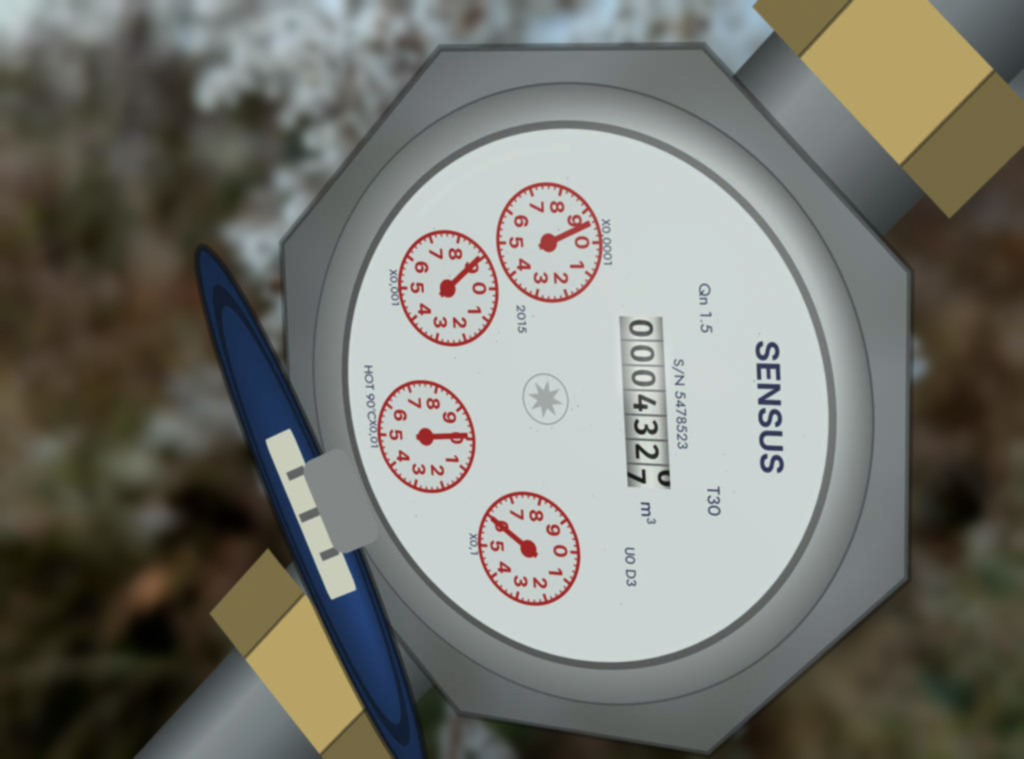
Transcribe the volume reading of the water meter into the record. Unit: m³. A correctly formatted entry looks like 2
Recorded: 4326.5989
